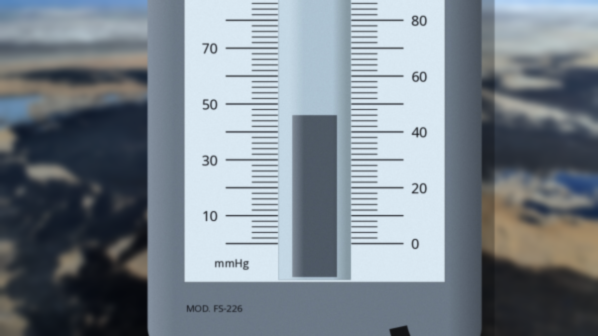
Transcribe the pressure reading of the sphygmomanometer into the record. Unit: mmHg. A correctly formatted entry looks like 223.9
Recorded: 46
